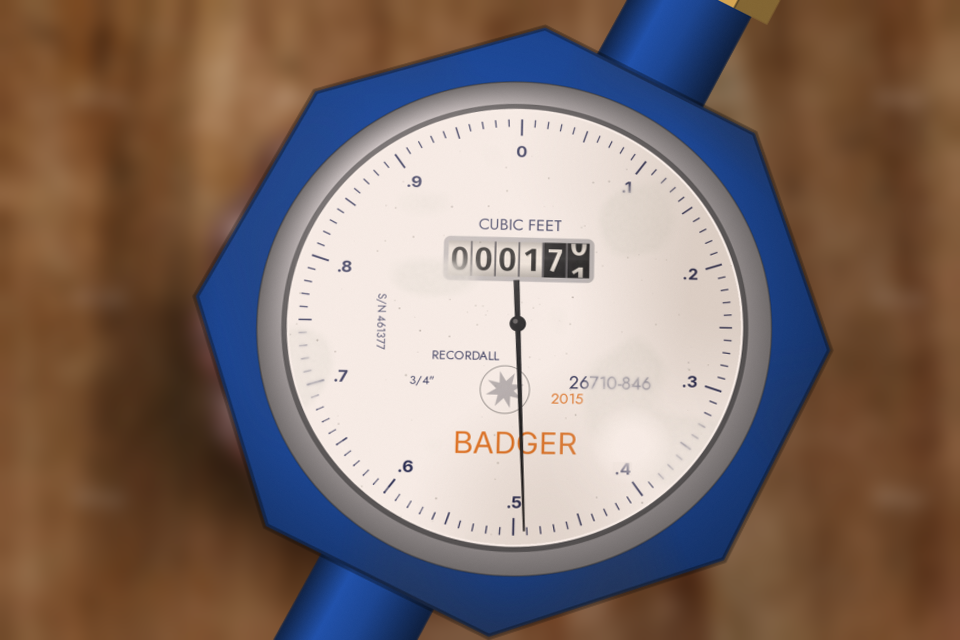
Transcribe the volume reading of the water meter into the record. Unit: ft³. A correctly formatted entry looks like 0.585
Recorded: 170.49
